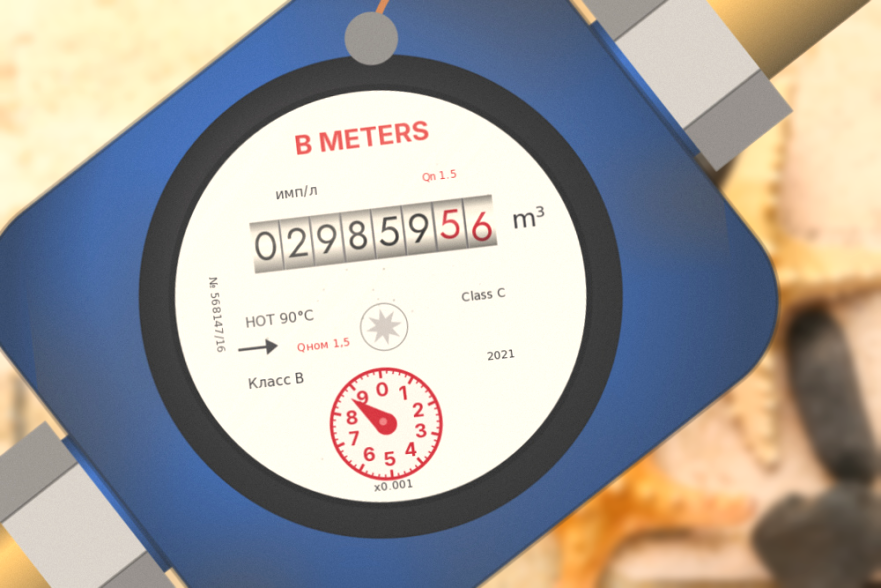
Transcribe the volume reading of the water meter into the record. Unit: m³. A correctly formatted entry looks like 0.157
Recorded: 29859.558
